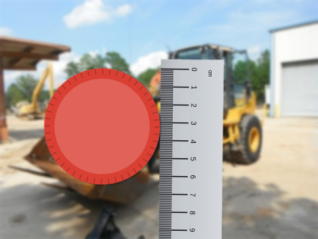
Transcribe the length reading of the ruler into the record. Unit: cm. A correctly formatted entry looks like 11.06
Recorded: 6.5
